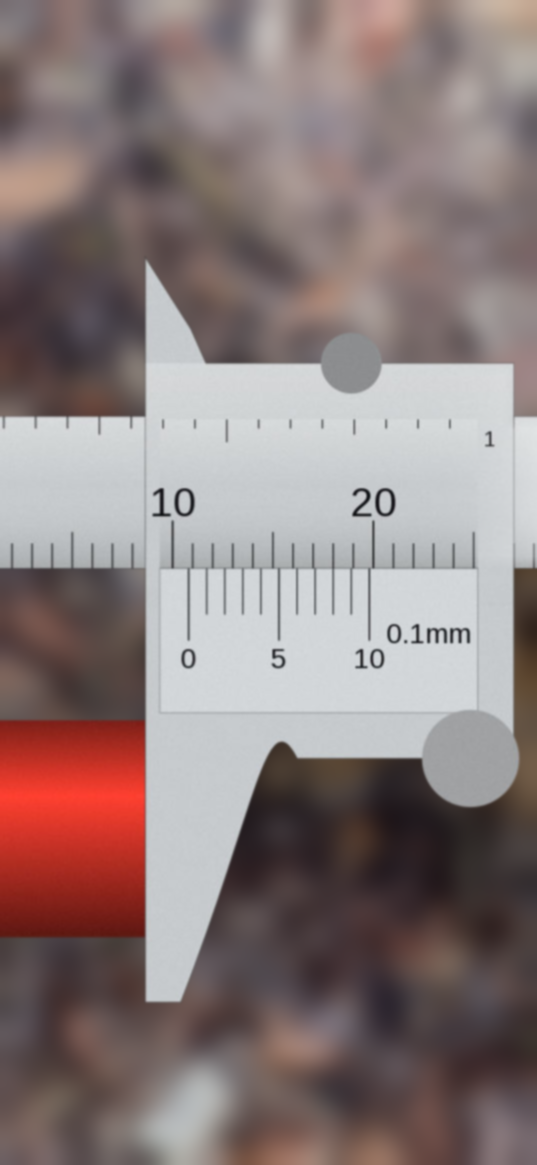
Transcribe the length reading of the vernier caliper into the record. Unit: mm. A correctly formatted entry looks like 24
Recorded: 10.8
